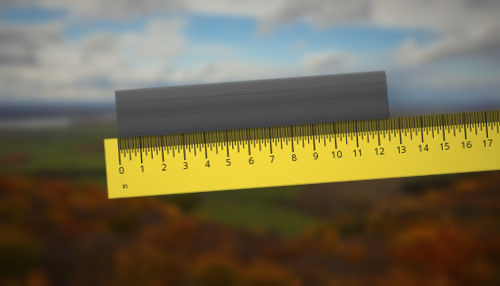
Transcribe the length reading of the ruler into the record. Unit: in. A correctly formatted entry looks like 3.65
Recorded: 12.5
